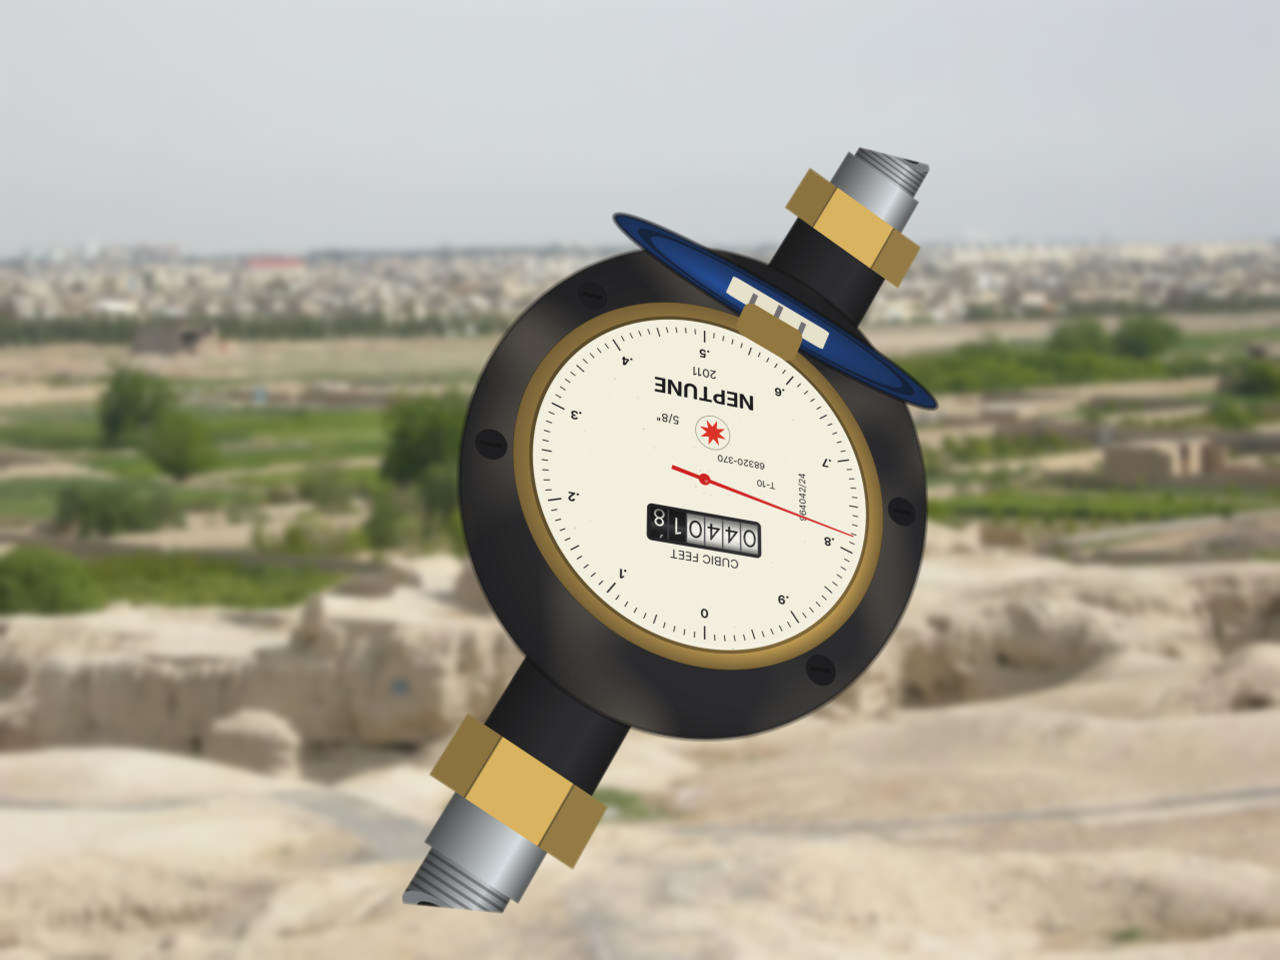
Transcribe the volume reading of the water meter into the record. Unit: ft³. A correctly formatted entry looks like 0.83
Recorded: 44017.78
